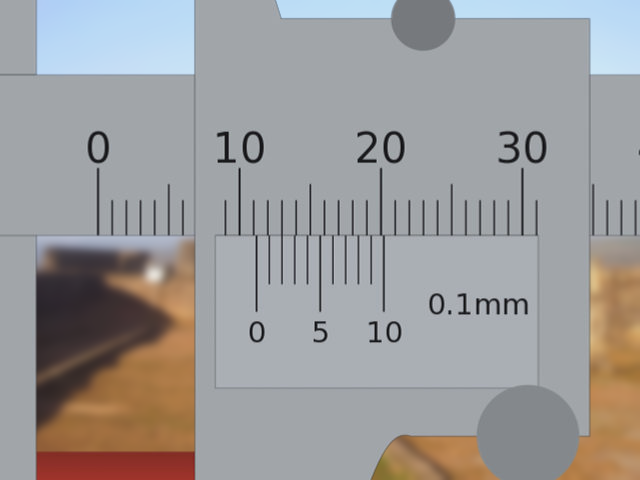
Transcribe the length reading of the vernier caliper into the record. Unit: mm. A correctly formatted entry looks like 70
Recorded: 11.2
